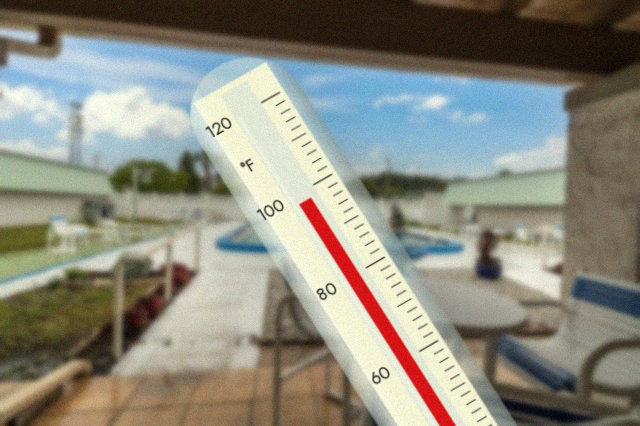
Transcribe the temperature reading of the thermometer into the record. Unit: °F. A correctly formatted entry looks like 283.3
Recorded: 98
